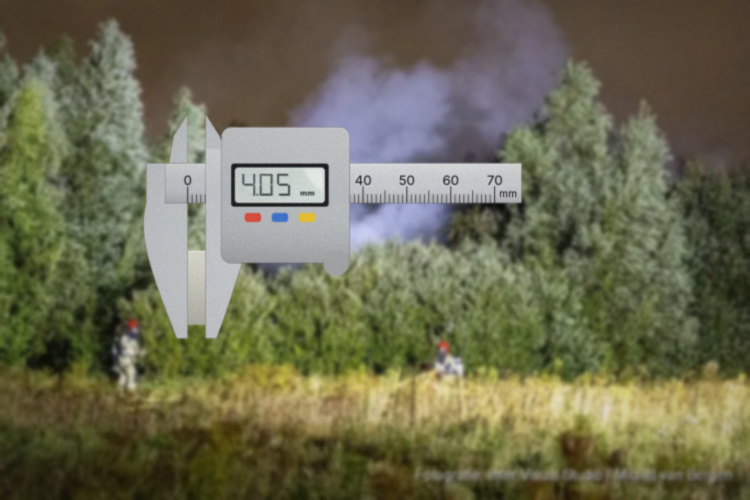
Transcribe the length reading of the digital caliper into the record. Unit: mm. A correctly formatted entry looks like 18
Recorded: 4.05
